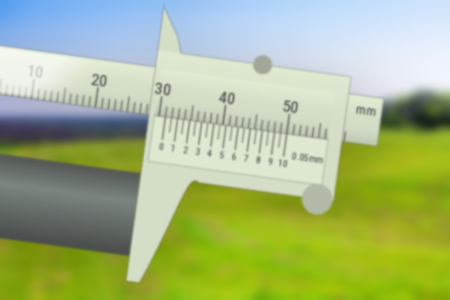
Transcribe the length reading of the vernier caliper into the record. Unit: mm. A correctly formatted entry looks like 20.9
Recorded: 31.0
